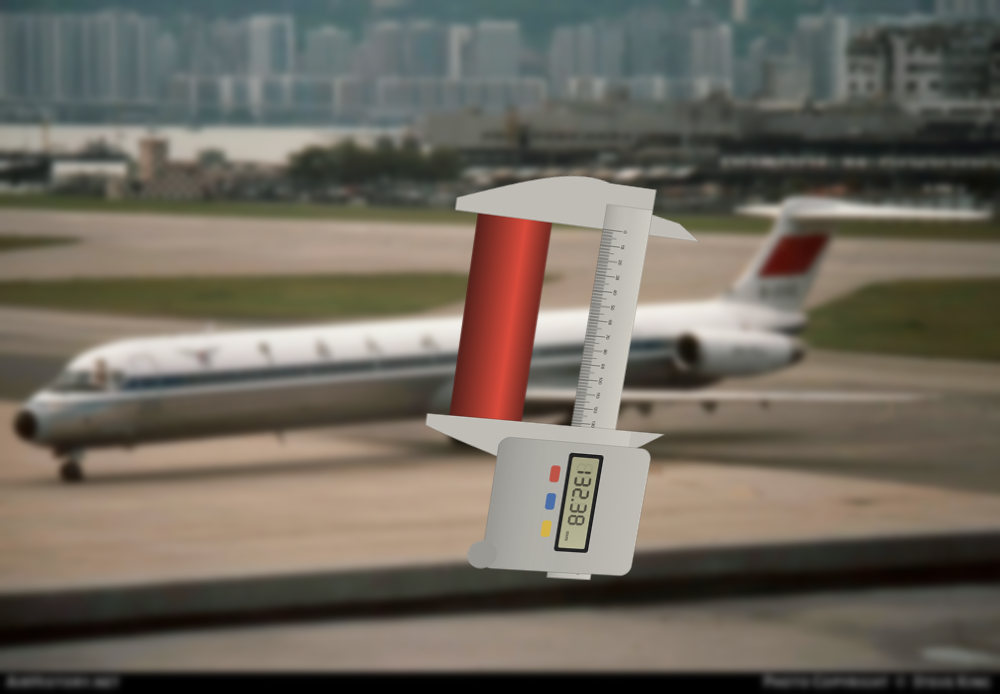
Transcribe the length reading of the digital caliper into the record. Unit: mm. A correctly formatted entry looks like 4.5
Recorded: 132.38
